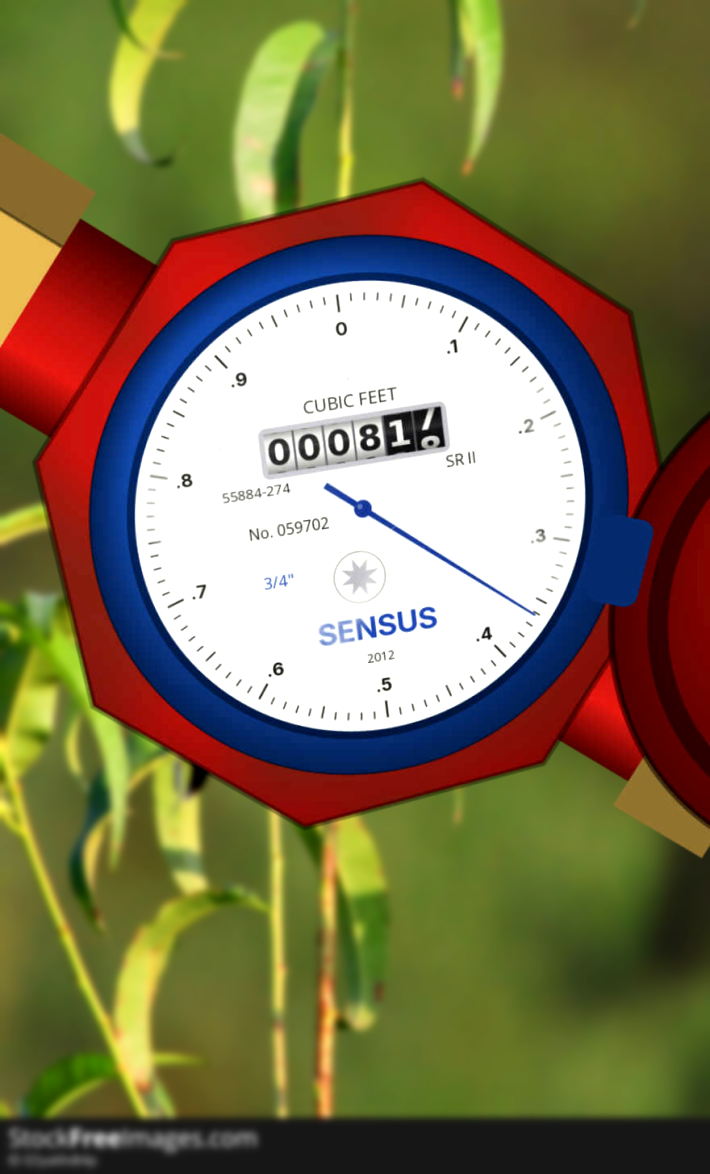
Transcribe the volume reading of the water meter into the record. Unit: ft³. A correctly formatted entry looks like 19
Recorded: 817.36
